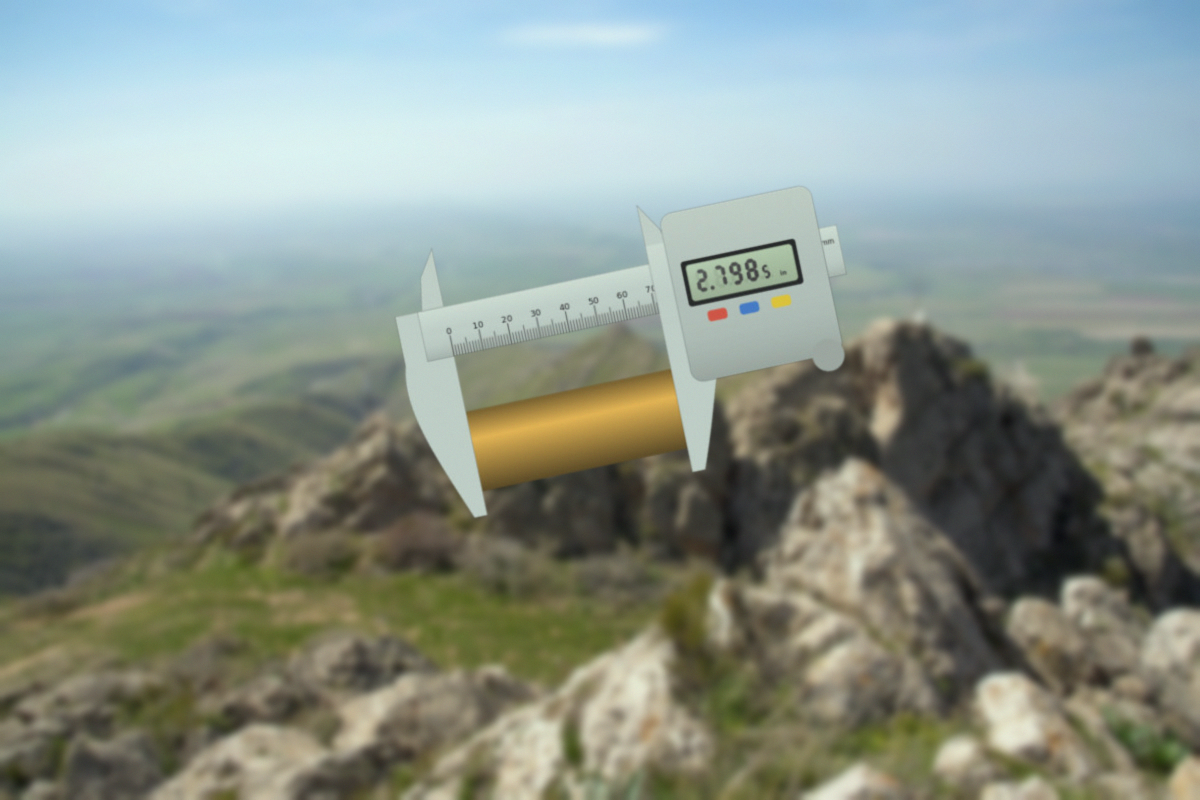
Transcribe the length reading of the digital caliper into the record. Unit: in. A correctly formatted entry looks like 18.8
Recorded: 2.7985
